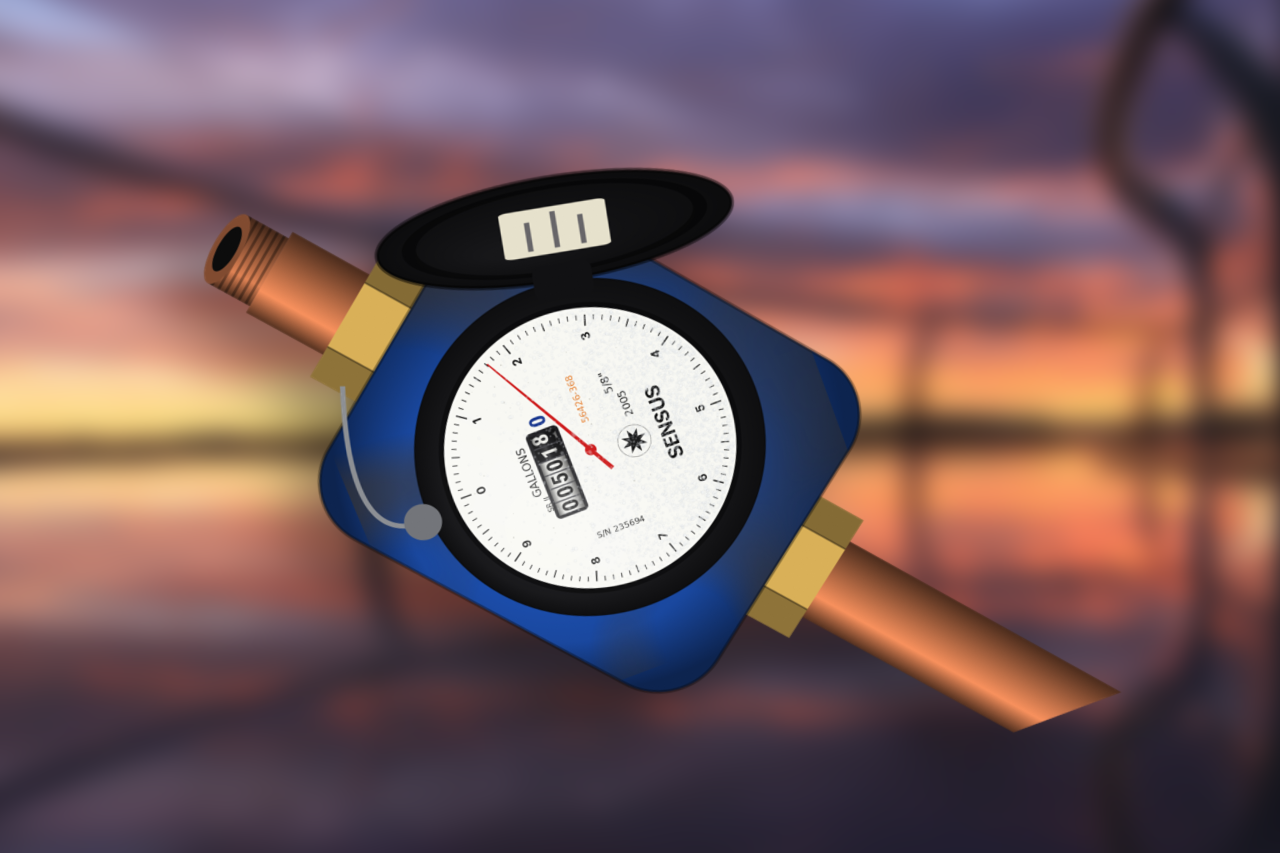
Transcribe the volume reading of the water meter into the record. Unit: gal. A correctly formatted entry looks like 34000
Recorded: 50181.7
